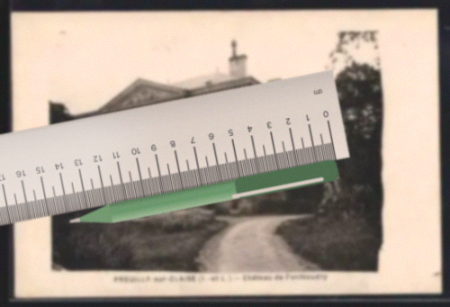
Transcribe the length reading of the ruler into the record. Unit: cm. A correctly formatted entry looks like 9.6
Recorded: 14
